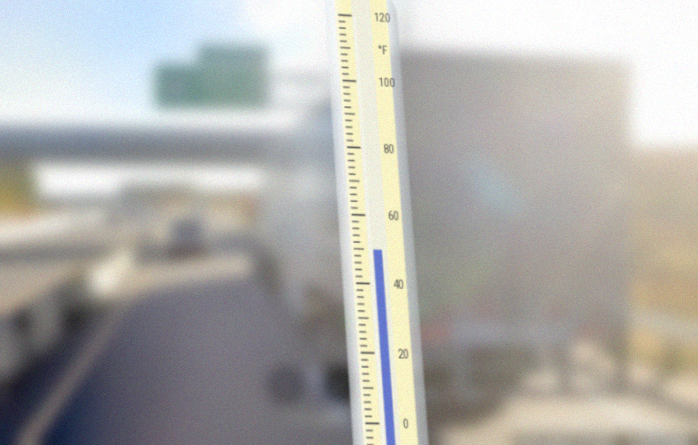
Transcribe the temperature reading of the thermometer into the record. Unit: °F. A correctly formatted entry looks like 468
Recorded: 50
